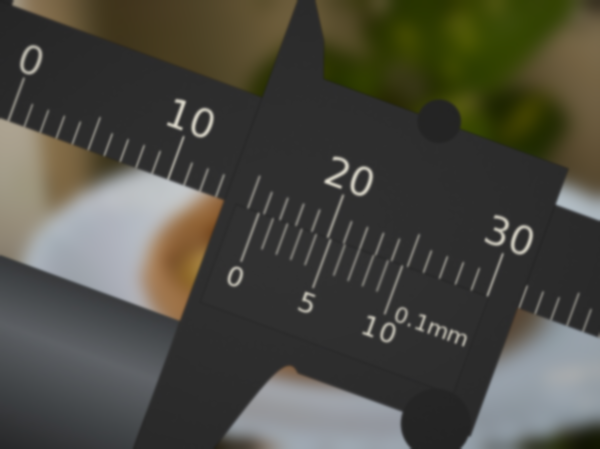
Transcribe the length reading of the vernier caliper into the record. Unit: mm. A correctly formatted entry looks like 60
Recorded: 15.7
